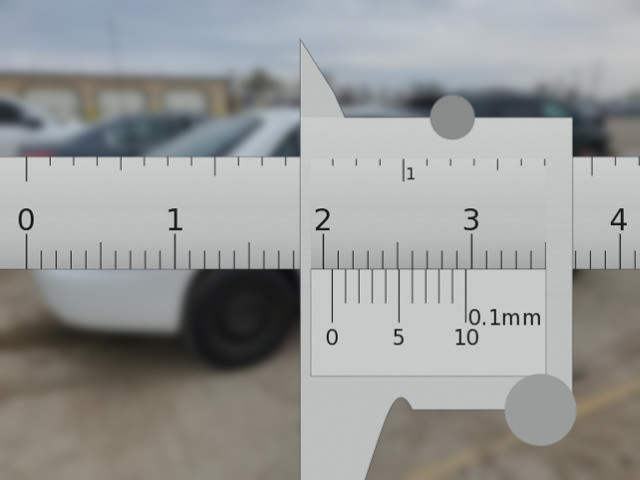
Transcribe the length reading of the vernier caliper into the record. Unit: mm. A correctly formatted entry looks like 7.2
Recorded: 20.6
